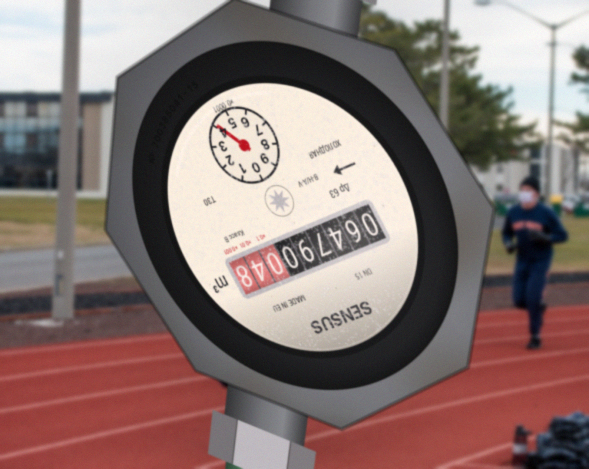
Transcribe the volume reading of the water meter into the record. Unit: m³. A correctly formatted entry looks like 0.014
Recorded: 64790.0484
